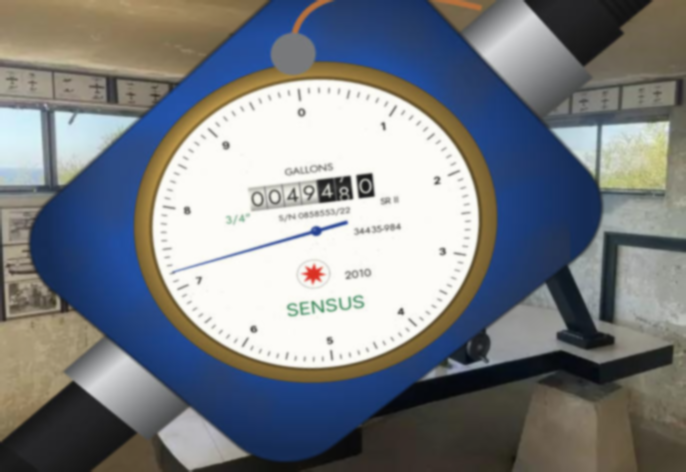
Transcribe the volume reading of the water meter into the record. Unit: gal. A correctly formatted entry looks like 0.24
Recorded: 49477.2
